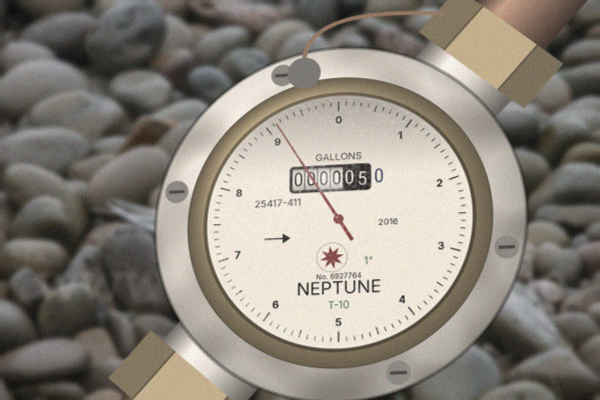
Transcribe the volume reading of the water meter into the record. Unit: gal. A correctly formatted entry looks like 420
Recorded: 49.1
